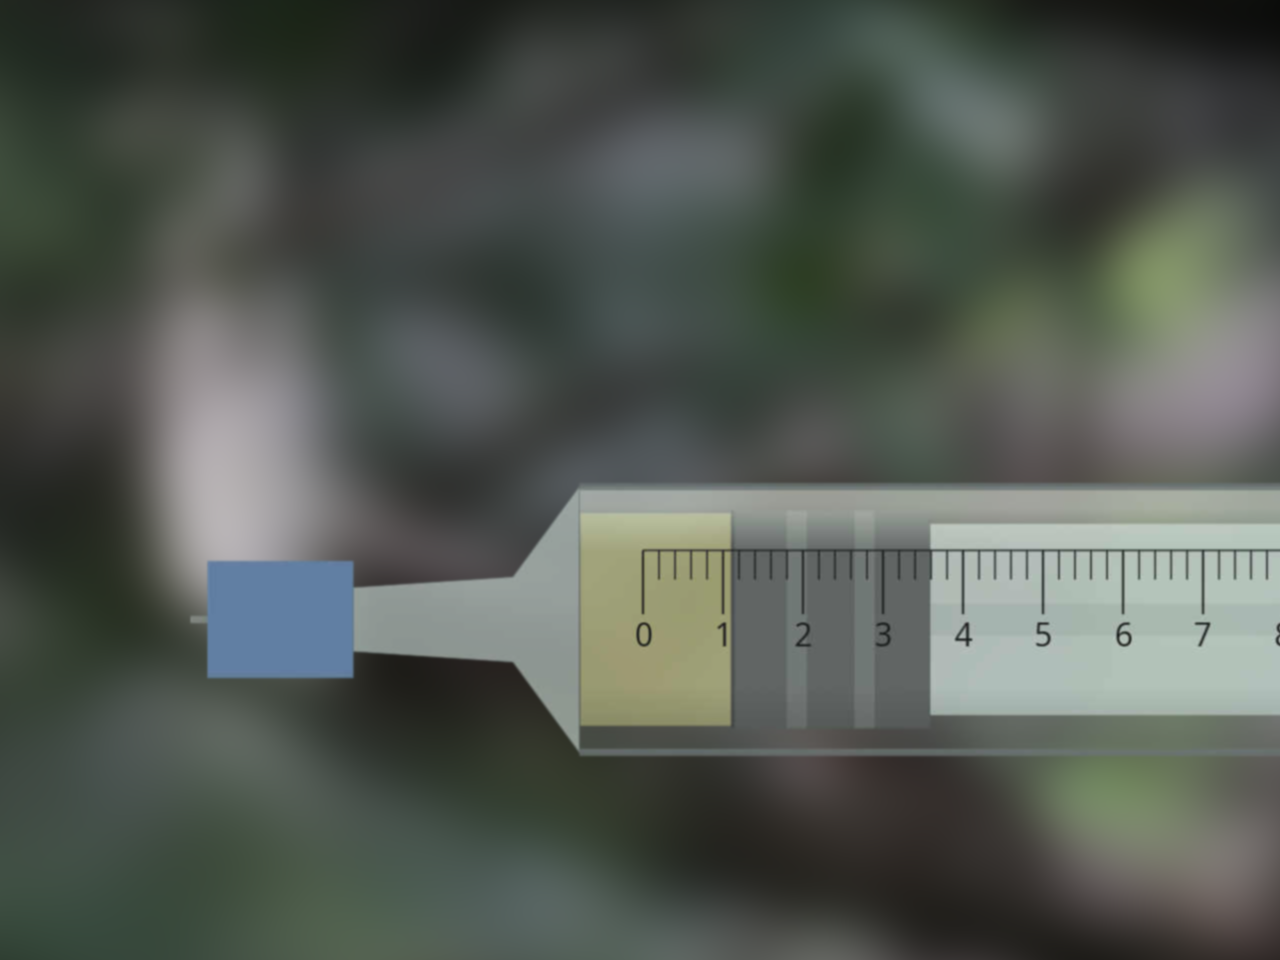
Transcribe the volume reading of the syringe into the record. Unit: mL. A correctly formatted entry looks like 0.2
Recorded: 1.1
